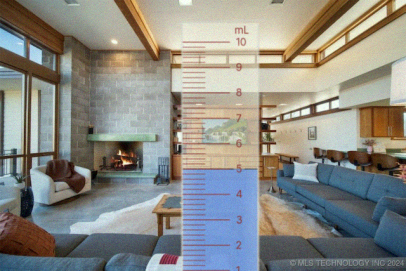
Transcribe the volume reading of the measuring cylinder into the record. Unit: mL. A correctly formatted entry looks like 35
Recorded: 5
